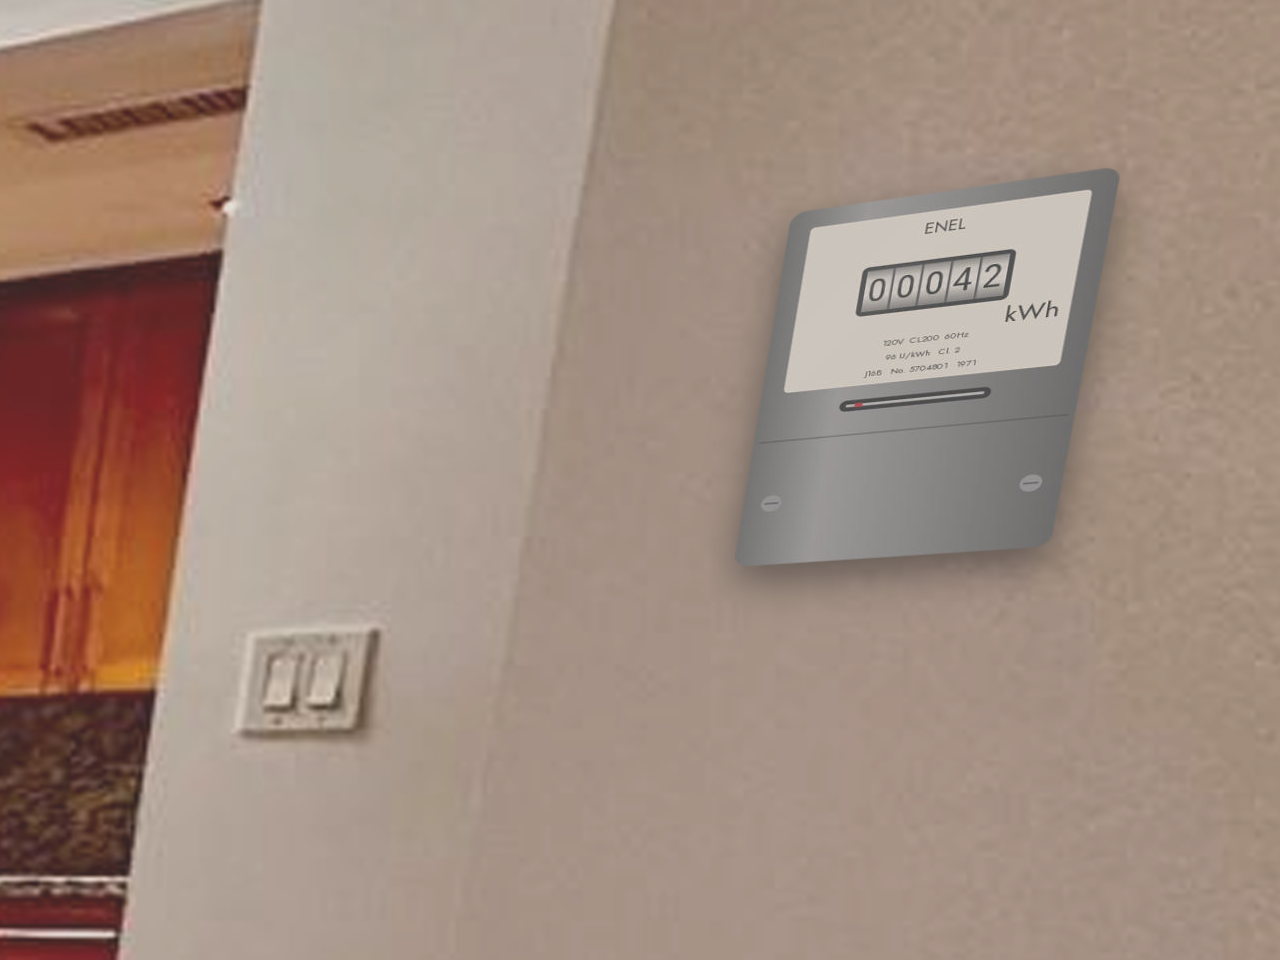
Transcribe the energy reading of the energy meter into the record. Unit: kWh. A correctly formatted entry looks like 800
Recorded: 42
